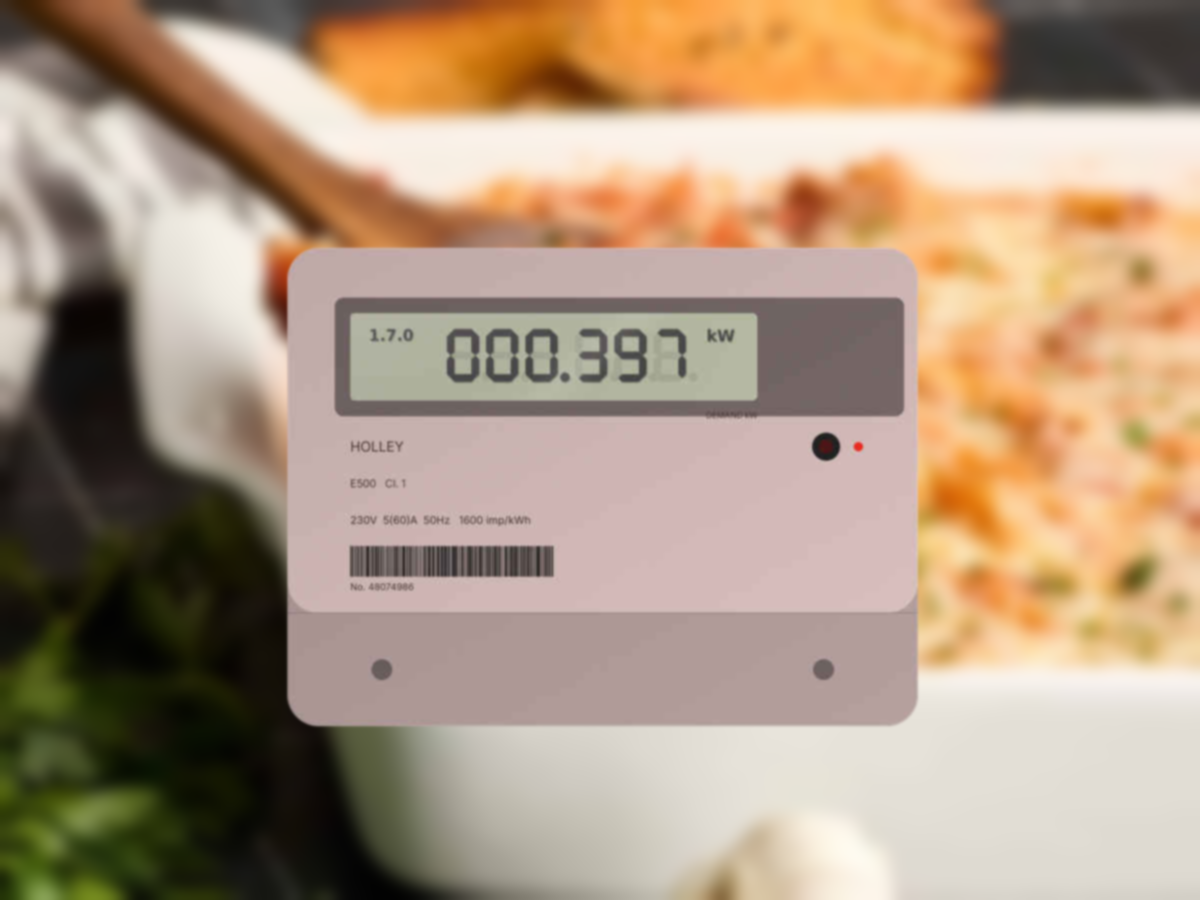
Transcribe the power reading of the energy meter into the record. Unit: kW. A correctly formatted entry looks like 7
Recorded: 0.397
